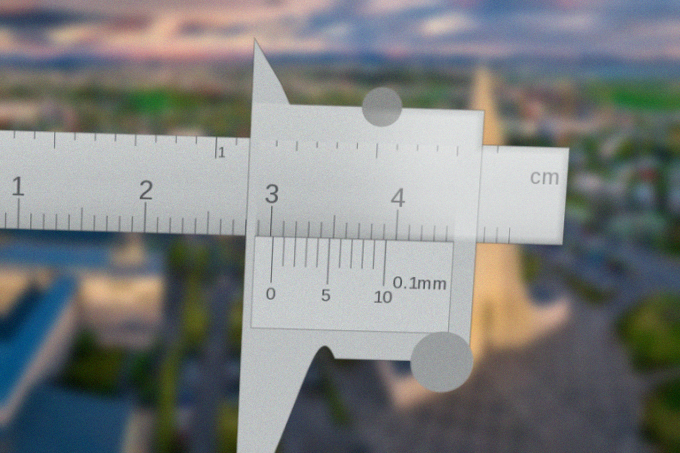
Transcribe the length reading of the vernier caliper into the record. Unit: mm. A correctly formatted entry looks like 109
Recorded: 30.2
